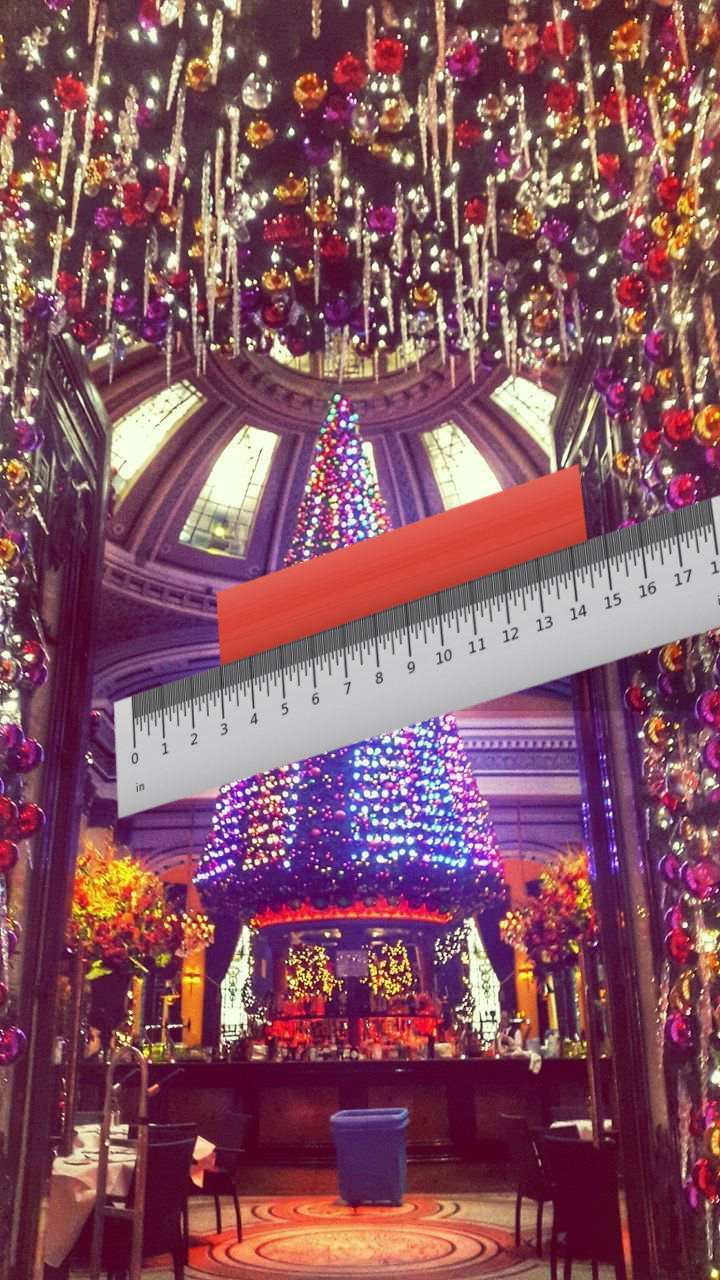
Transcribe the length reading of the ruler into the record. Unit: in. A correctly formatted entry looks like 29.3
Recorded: 11.5
